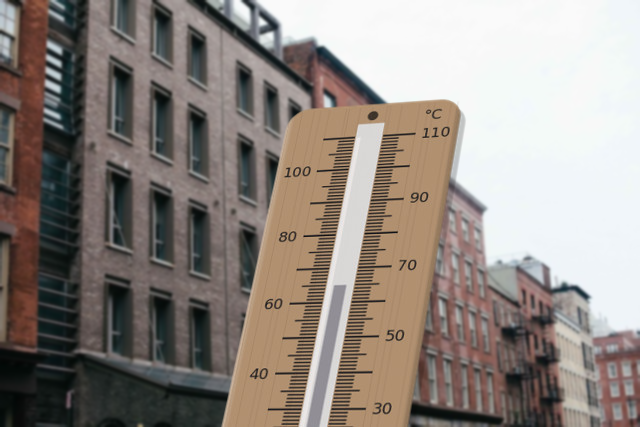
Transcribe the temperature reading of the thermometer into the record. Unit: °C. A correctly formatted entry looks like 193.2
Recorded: 65
